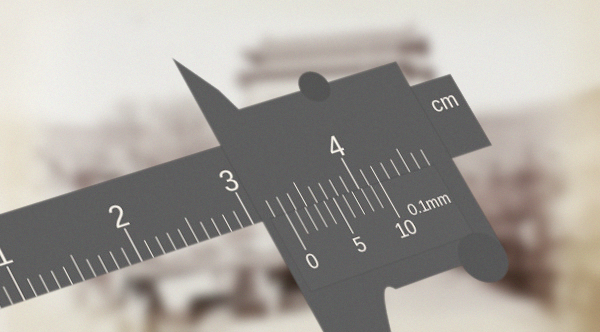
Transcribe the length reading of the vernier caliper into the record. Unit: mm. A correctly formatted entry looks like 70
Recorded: 33.0
